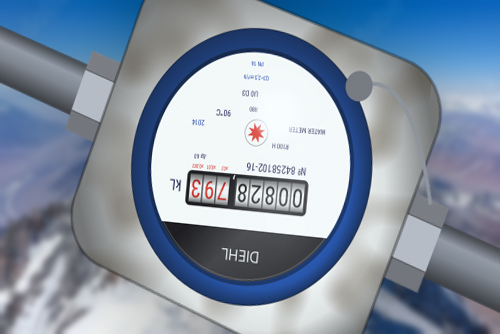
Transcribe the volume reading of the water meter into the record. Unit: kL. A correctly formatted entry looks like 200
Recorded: 828.793
